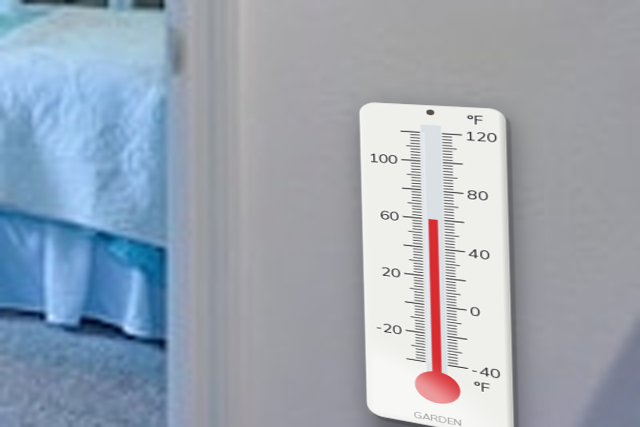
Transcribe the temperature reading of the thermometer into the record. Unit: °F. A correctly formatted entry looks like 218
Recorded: 60
